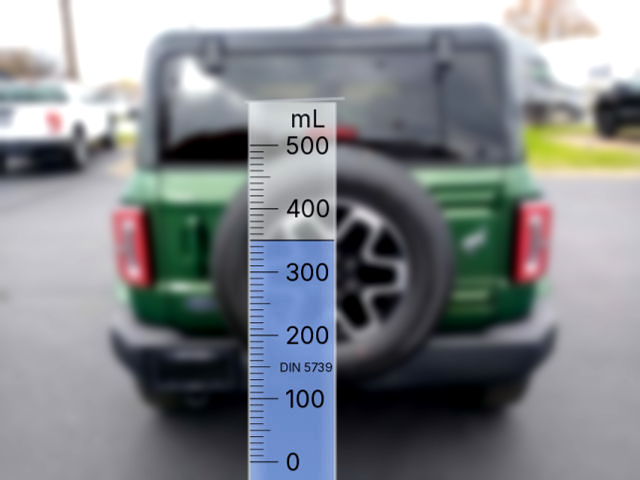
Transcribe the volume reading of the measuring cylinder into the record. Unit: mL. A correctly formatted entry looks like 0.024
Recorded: 350
